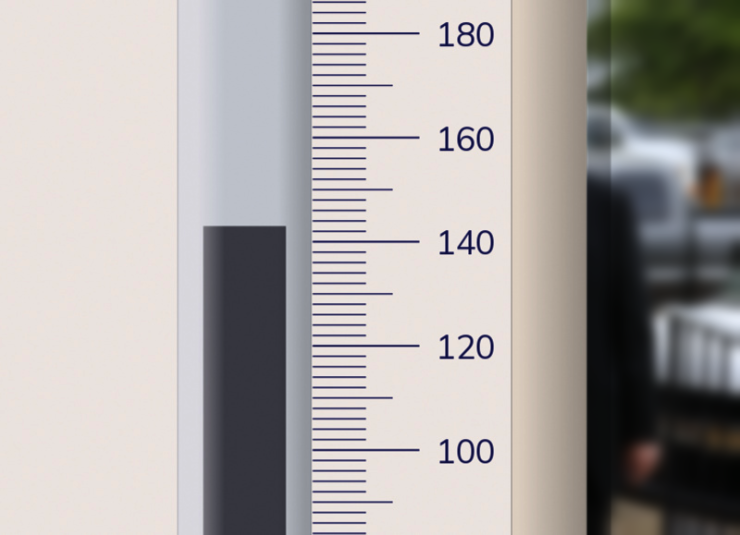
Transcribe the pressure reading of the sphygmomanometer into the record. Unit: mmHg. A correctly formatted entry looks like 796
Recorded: 143
